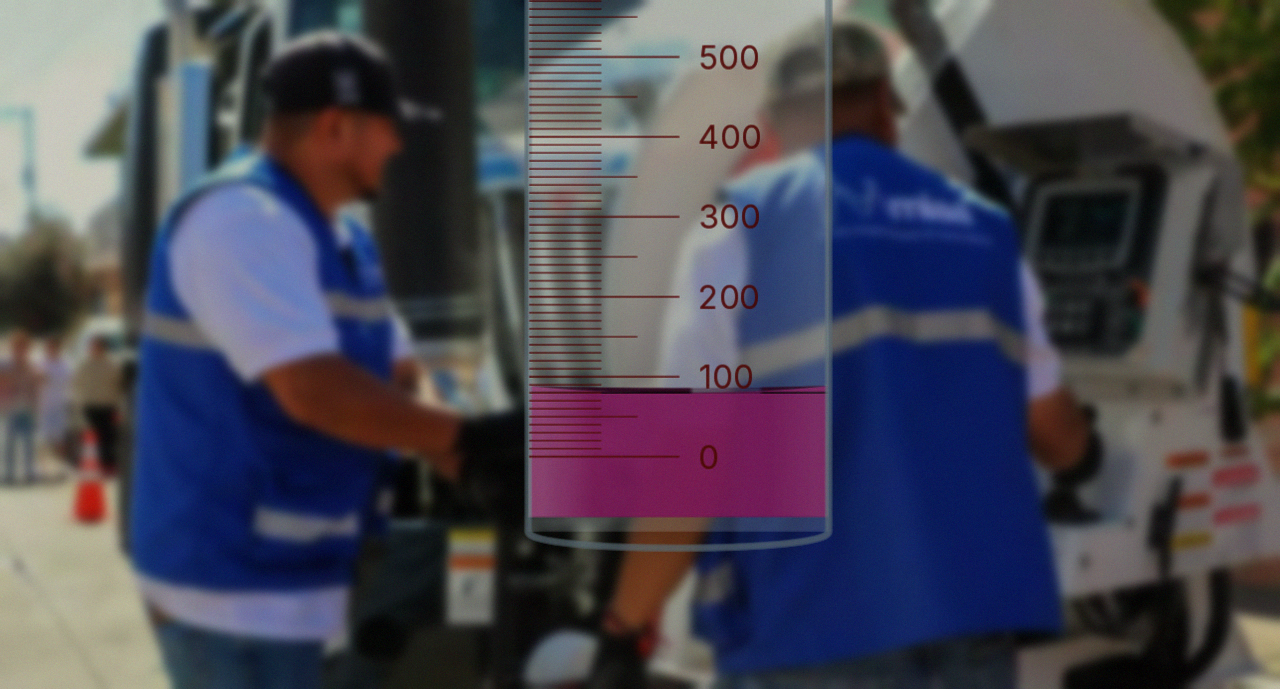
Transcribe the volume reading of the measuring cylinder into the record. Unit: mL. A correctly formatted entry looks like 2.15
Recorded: 80
